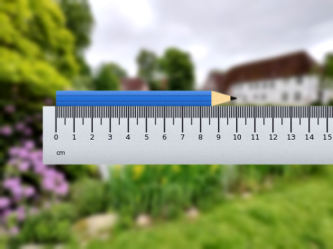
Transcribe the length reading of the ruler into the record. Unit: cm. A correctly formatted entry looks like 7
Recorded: 10
